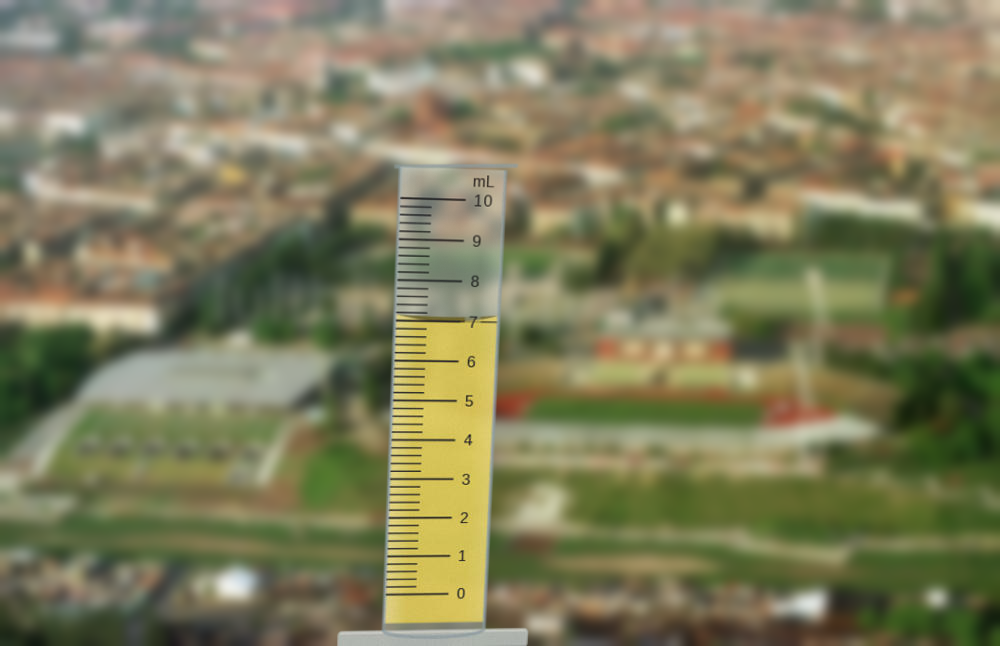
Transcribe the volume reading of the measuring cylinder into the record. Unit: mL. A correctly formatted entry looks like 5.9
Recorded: 7
